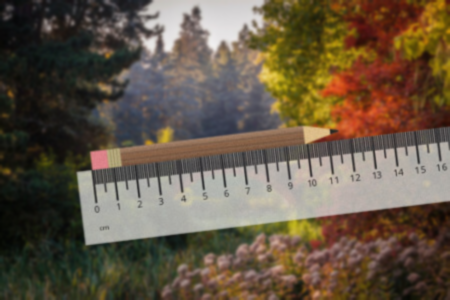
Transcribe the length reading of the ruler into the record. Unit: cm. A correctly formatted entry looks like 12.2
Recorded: 11.5
